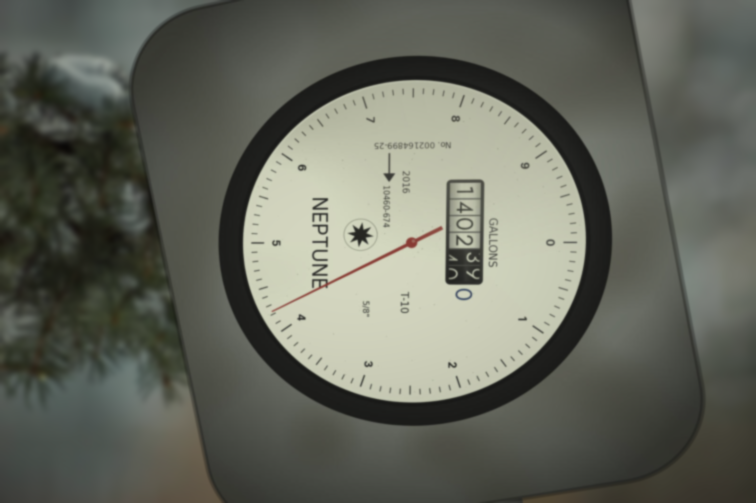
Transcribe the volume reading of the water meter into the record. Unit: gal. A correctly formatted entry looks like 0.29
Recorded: 1402394.2
